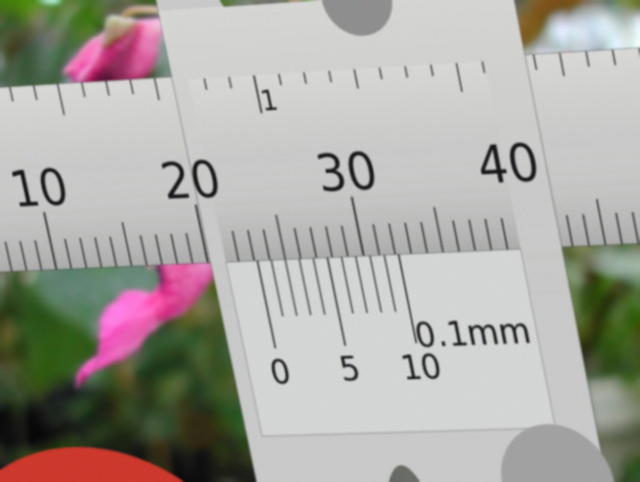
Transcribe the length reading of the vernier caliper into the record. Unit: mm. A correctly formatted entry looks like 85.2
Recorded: 23.2
